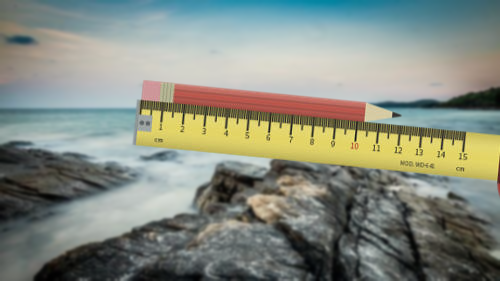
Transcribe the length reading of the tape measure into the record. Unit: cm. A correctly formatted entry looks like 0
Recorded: 12
